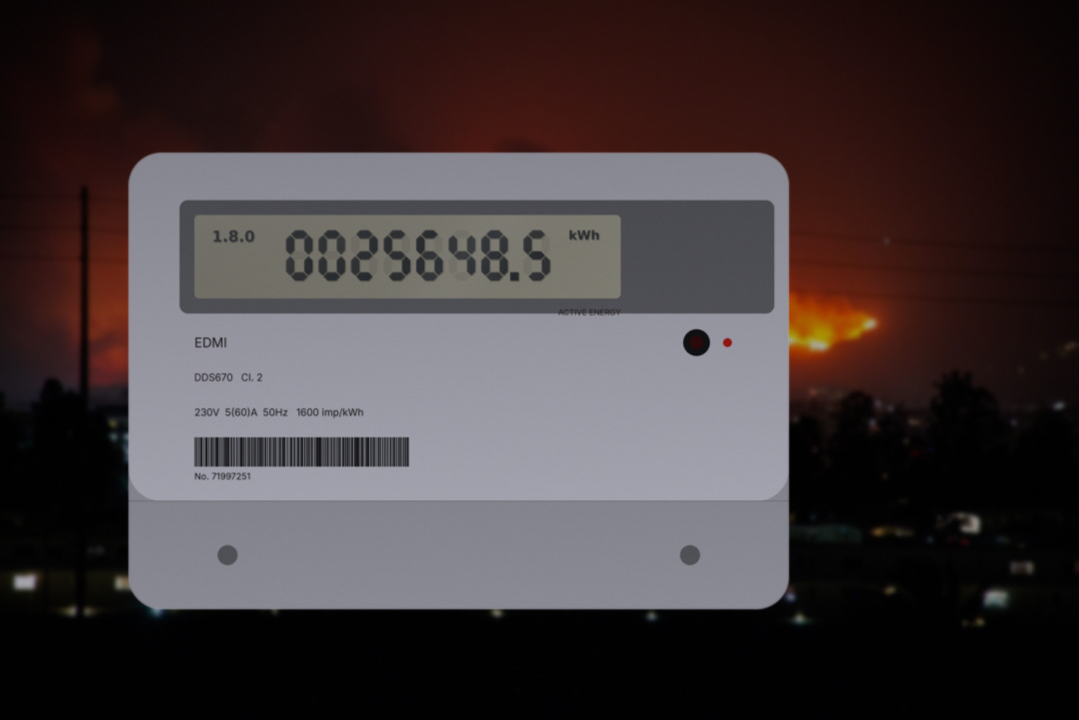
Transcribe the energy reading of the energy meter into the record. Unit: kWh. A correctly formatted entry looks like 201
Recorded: 25648.5
